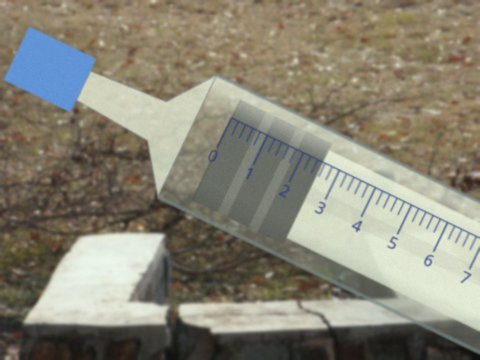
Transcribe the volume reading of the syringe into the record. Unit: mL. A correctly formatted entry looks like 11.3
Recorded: 0
